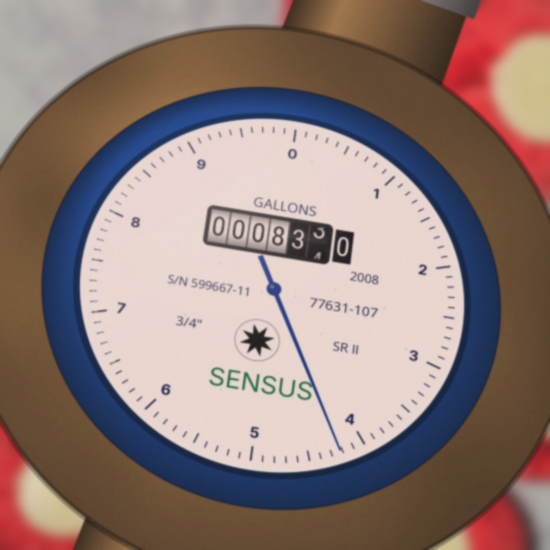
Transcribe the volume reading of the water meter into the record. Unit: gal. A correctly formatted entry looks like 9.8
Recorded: 8334.2
